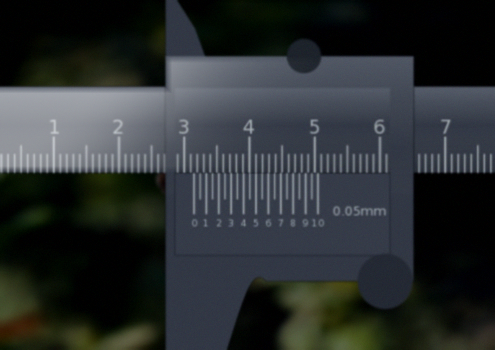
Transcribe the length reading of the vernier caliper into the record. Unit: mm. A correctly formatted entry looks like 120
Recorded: 31.5
